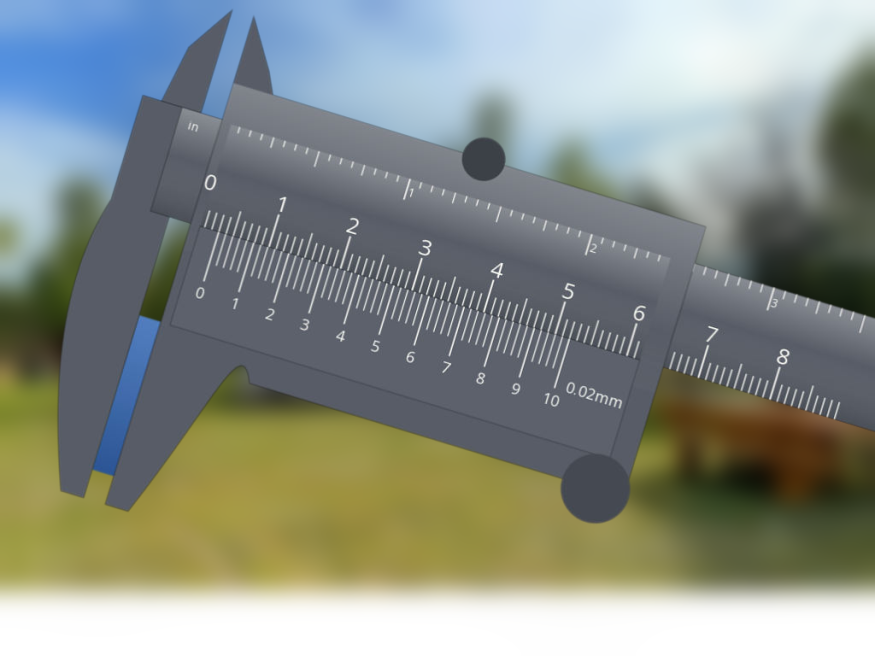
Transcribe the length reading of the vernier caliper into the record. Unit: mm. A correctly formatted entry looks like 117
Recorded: 3.0
